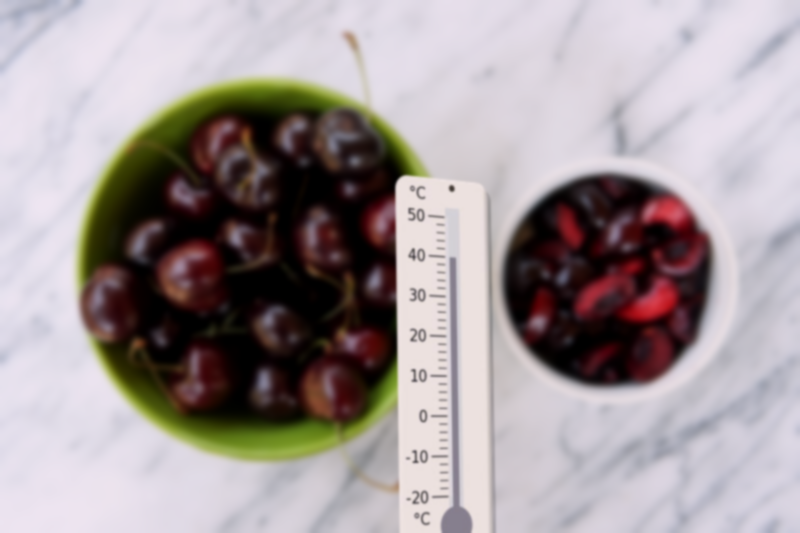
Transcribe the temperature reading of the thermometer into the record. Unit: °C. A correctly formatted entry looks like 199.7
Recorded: 40
